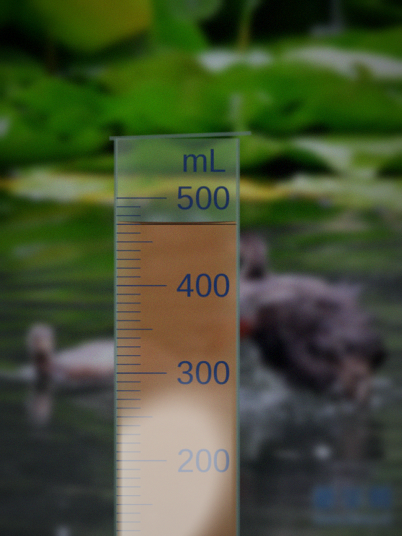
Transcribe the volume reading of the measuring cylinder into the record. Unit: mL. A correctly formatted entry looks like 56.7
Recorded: 470
